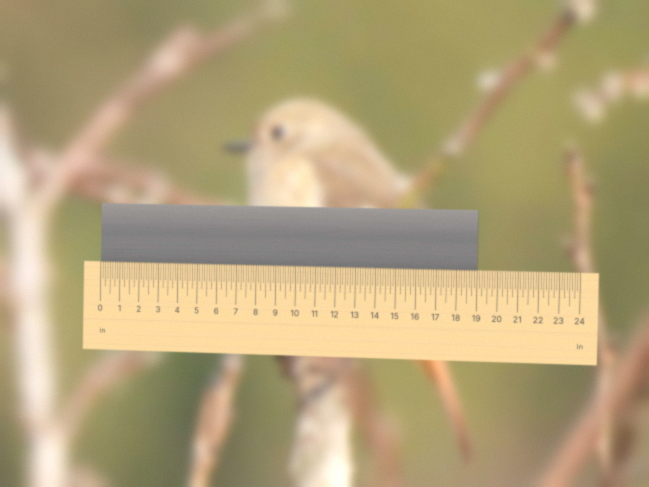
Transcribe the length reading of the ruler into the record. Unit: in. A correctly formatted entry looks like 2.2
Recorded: 19
